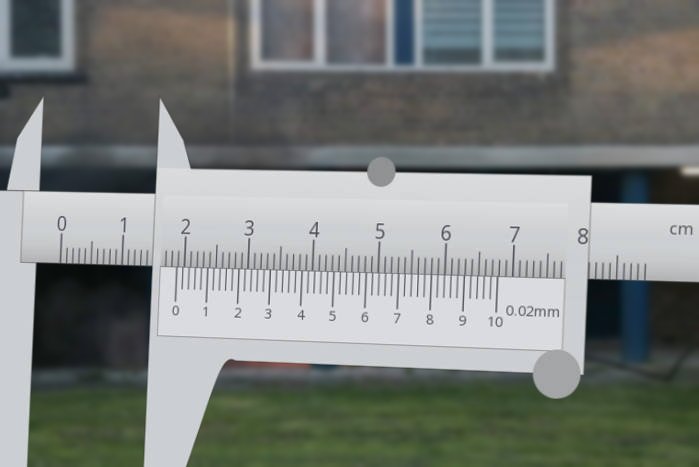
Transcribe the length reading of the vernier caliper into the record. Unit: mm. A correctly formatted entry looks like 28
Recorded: 18.8
